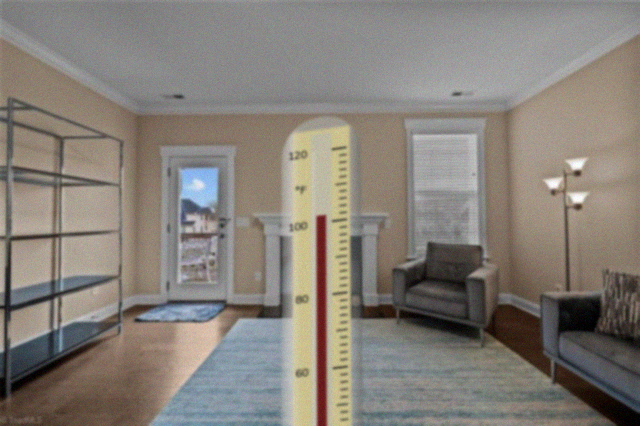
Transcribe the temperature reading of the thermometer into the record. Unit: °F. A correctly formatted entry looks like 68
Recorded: 102
